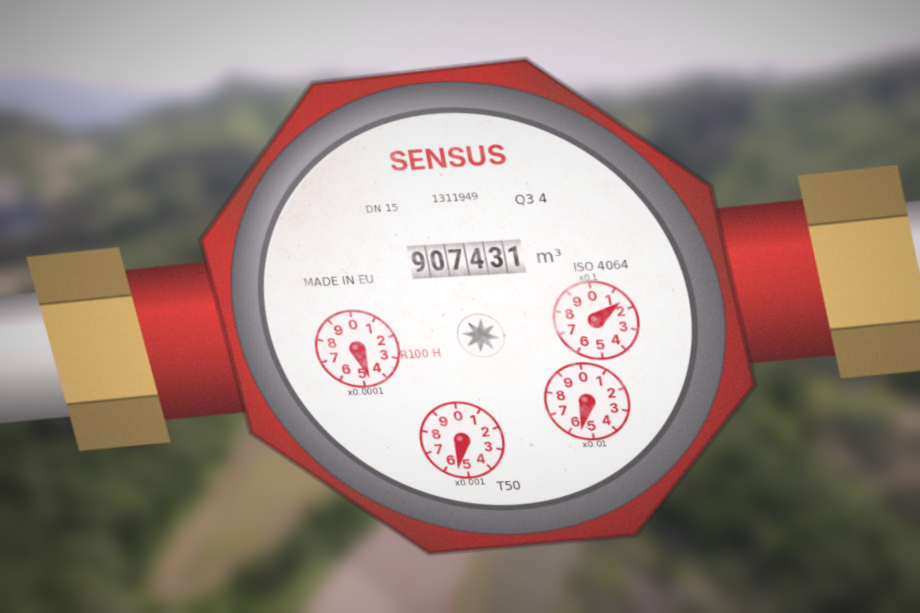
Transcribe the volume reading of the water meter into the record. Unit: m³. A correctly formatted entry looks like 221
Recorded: 907431.1554
